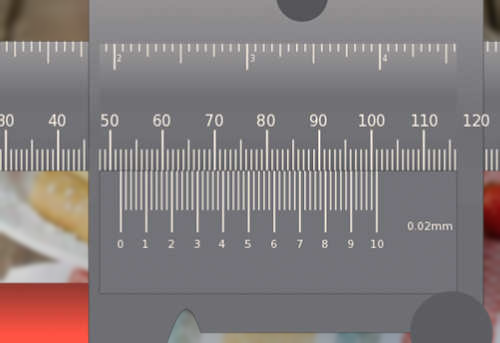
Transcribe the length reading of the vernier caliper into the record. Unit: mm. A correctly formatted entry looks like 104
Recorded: 52.0
